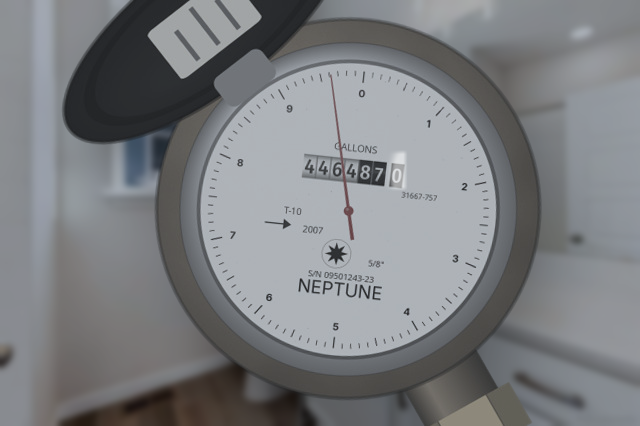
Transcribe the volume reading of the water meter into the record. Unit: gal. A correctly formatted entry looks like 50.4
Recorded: 4464869.6
